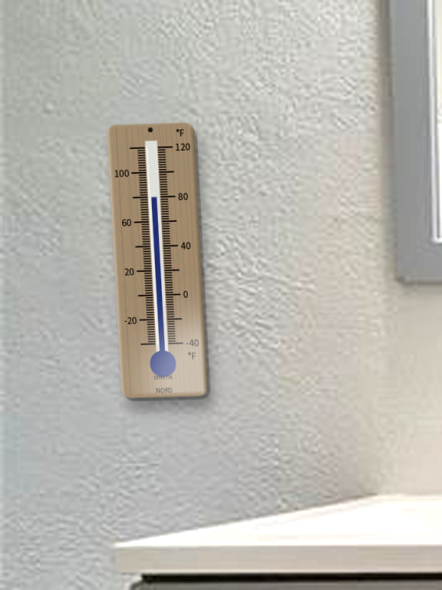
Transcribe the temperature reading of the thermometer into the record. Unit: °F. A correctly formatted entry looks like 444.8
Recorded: 80
